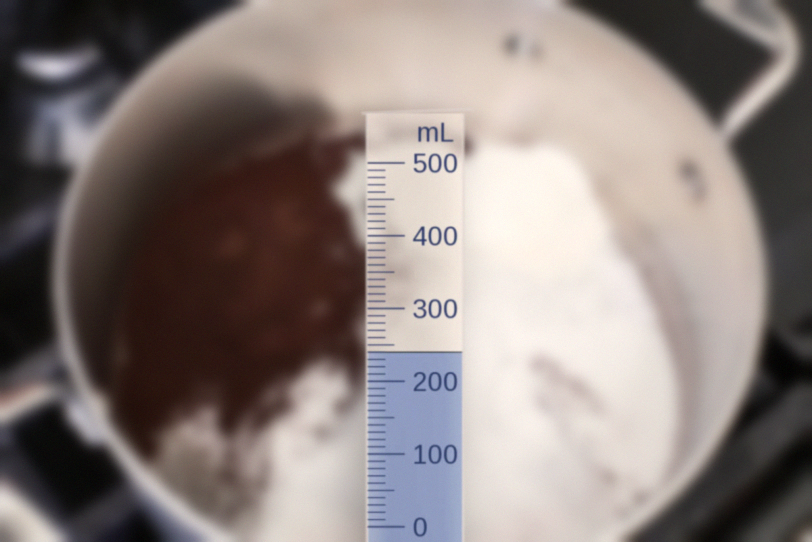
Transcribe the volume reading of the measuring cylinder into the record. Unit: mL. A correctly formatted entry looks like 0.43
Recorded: 240
